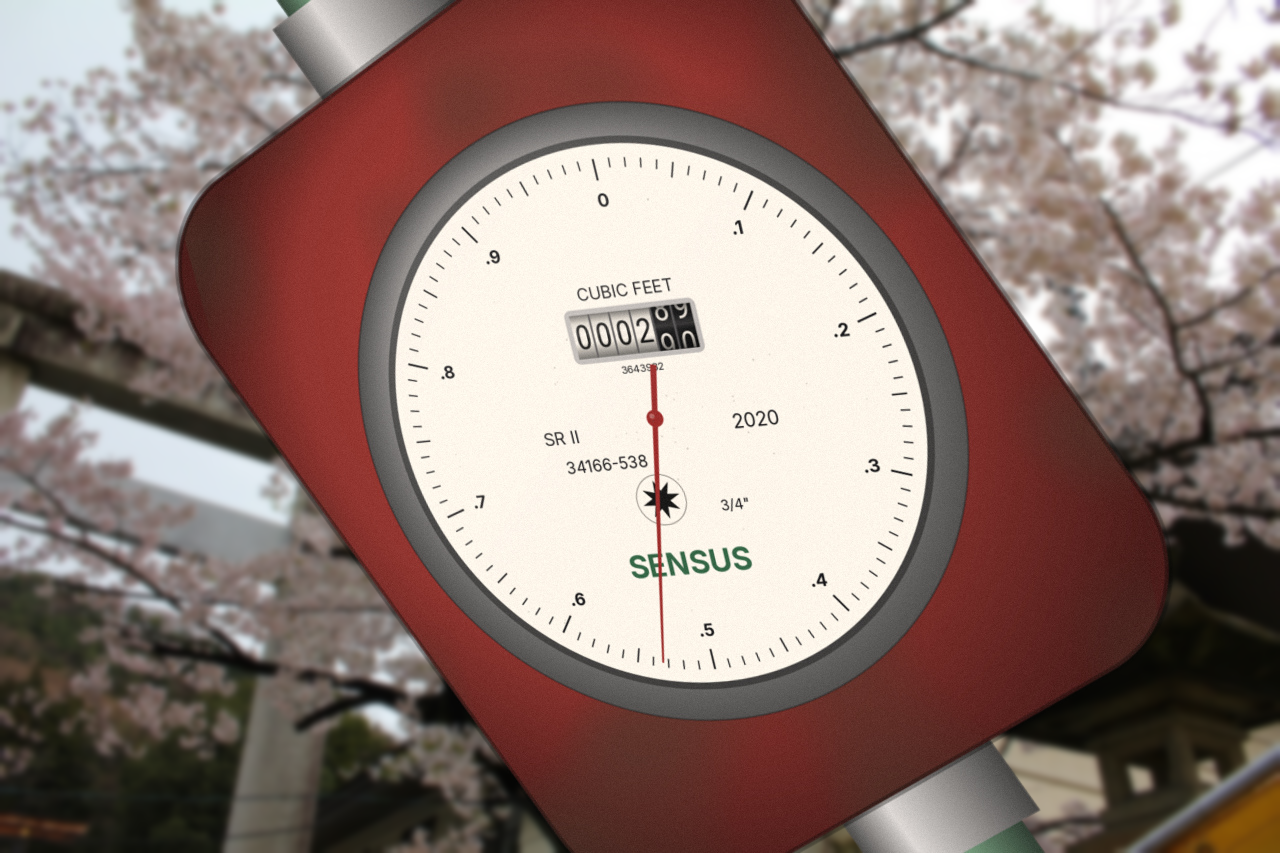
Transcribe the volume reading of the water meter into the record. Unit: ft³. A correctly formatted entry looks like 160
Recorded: 289.53
